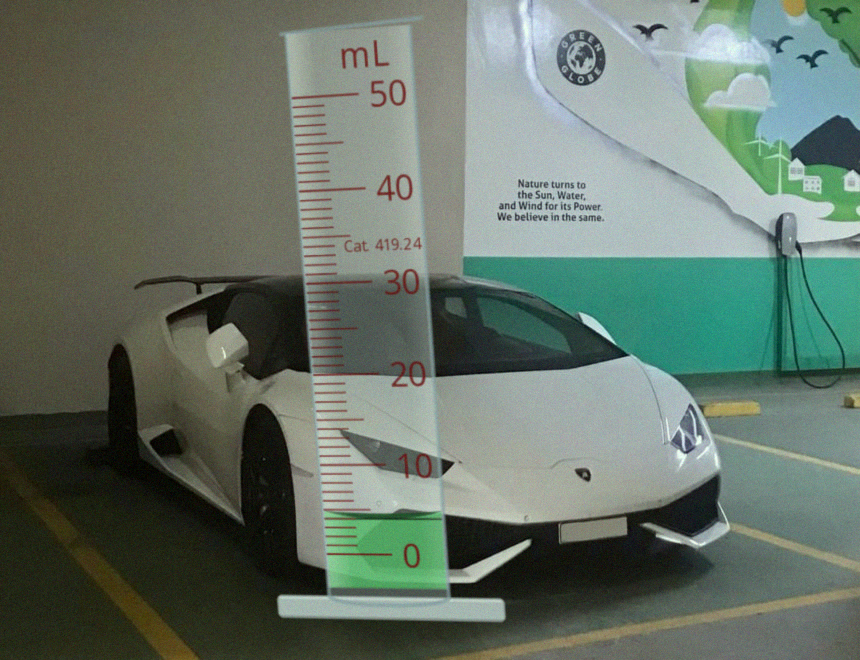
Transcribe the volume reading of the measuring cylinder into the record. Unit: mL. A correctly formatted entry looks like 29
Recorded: 4
